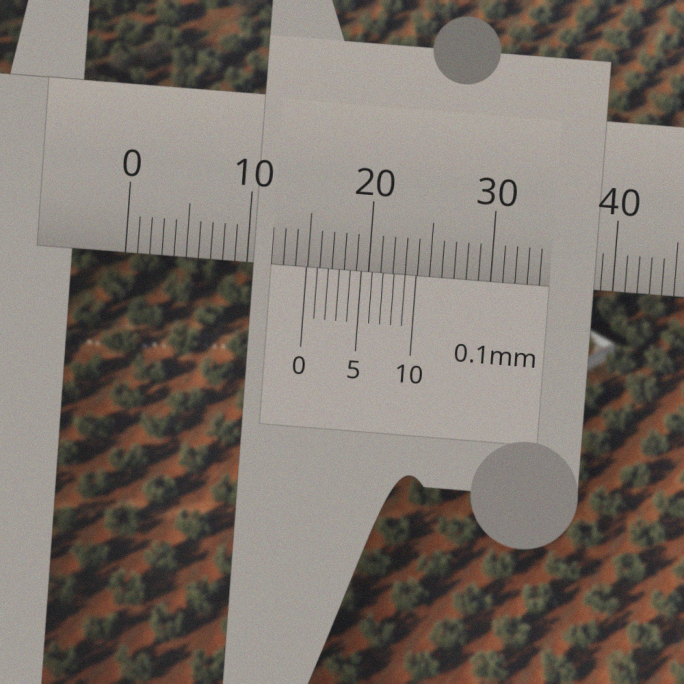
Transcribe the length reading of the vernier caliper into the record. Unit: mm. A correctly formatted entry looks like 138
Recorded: 14.9
